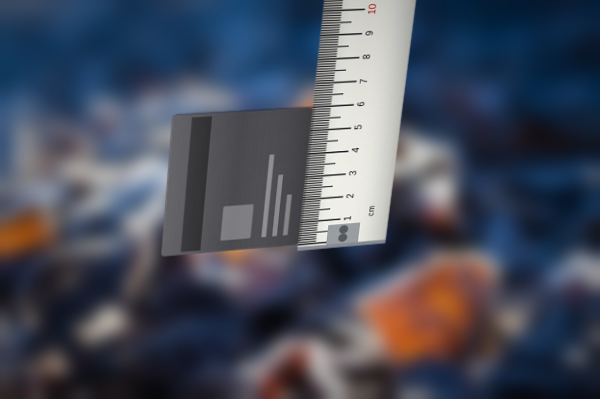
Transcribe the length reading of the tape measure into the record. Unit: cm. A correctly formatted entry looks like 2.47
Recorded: 6
